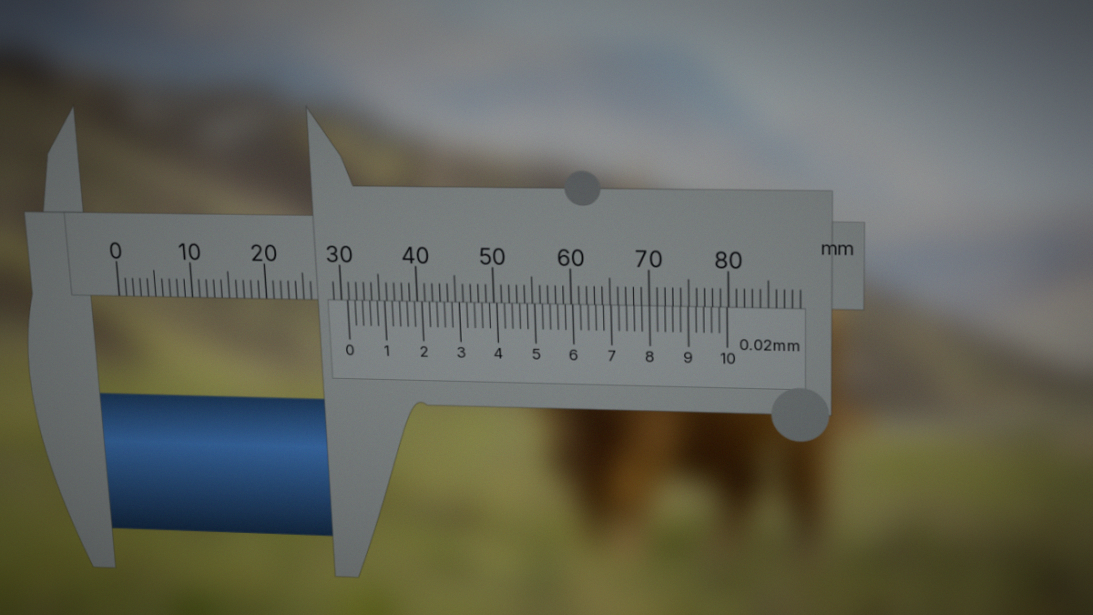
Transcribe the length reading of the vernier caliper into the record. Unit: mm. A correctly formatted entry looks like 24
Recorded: 30.8
